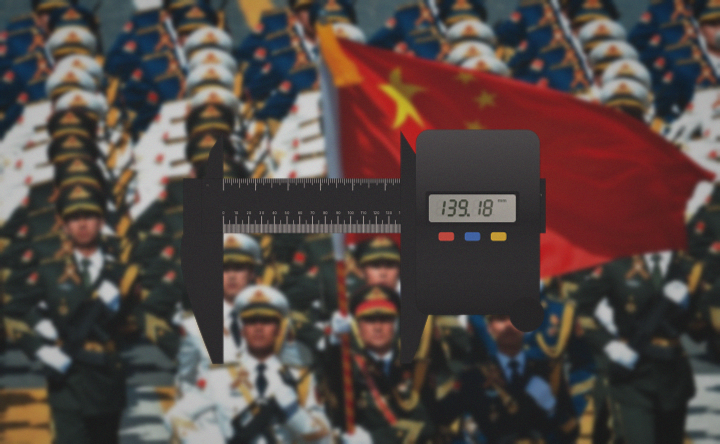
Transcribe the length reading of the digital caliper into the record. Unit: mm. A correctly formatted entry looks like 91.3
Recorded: 139.18
